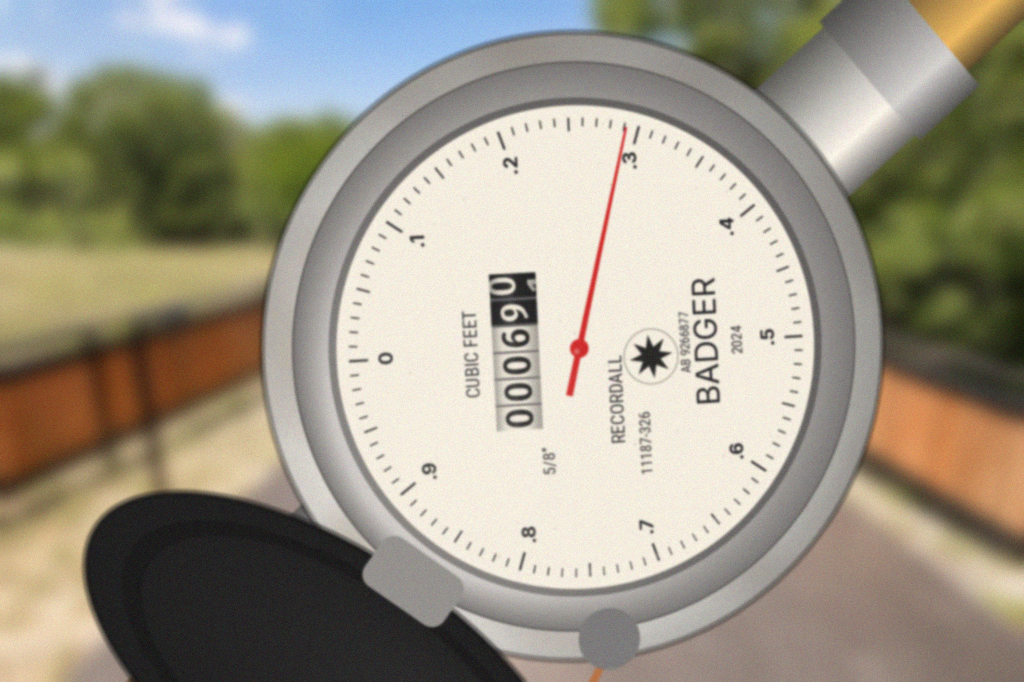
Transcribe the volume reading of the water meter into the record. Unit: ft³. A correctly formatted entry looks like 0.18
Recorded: 690.29
